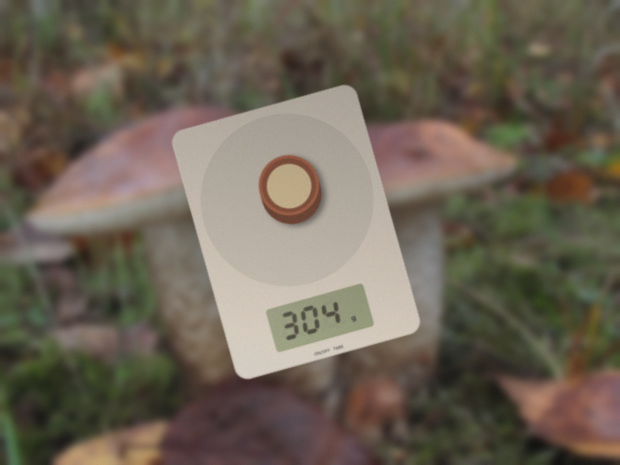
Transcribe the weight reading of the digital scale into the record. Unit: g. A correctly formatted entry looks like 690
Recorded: 304
